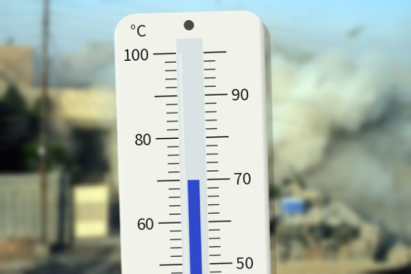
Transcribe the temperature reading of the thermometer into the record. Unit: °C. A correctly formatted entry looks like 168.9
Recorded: 70
